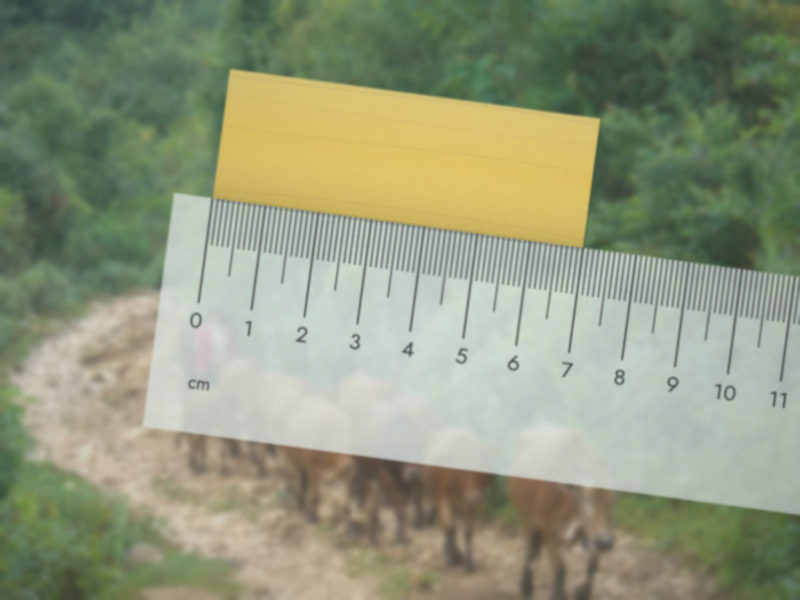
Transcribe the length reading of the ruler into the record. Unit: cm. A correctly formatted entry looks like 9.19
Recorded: 7
